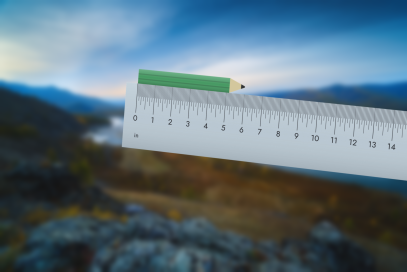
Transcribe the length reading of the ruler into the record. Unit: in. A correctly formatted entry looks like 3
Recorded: 6
